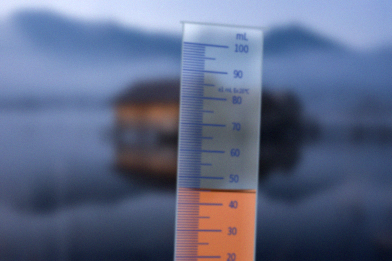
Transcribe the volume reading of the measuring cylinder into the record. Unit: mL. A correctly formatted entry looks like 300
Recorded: 45
